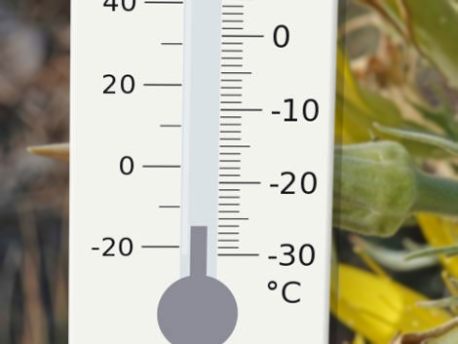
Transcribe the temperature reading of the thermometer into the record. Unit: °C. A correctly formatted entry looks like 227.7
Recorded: -26
